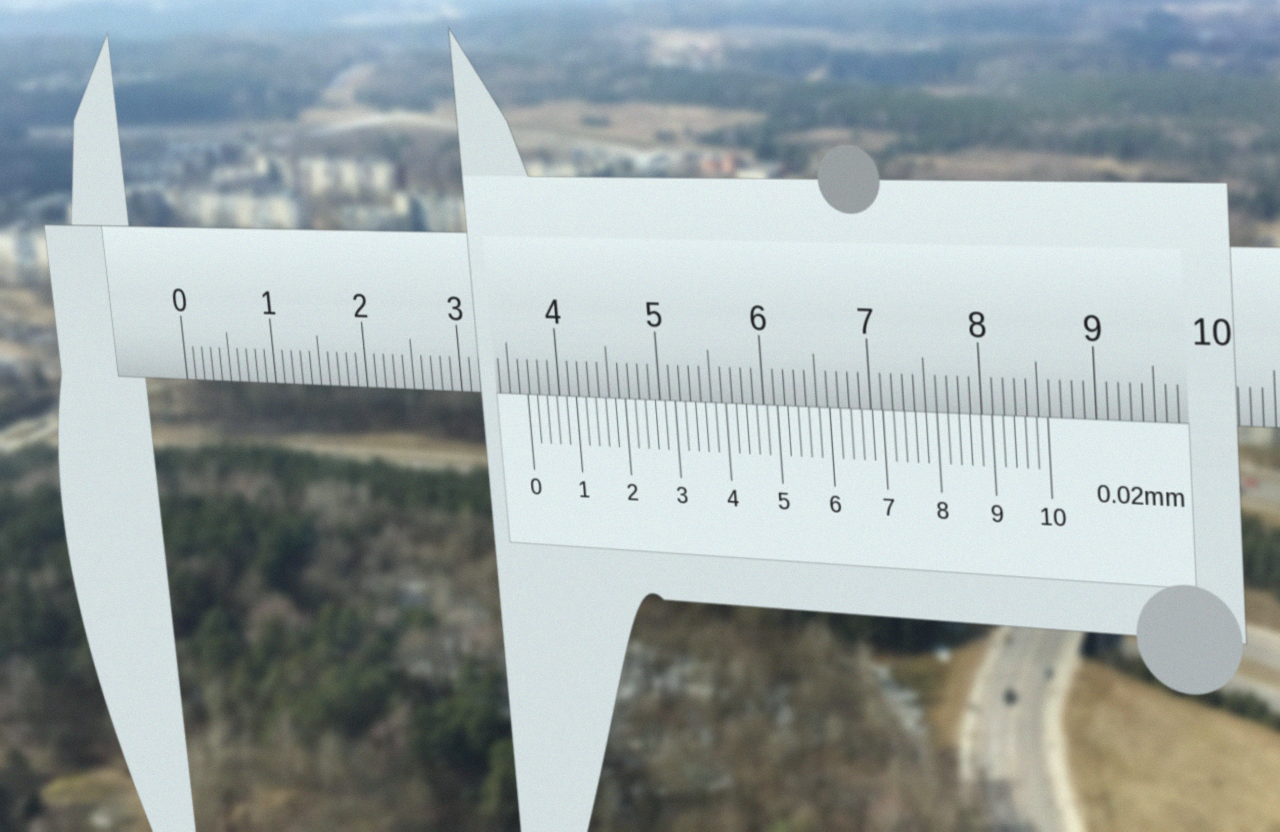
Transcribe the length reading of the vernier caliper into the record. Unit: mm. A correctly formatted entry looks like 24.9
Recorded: 36.8
